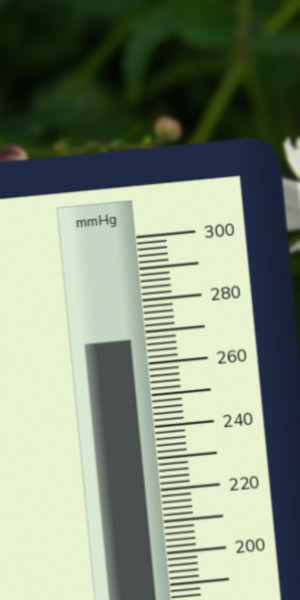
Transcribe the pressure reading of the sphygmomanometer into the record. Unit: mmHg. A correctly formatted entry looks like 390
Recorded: 268
